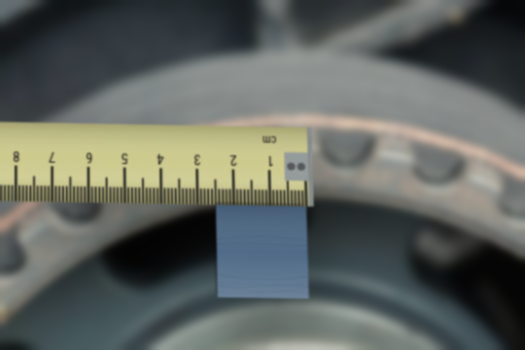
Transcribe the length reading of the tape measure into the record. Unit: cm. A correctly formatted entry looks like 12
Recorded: 2.5
